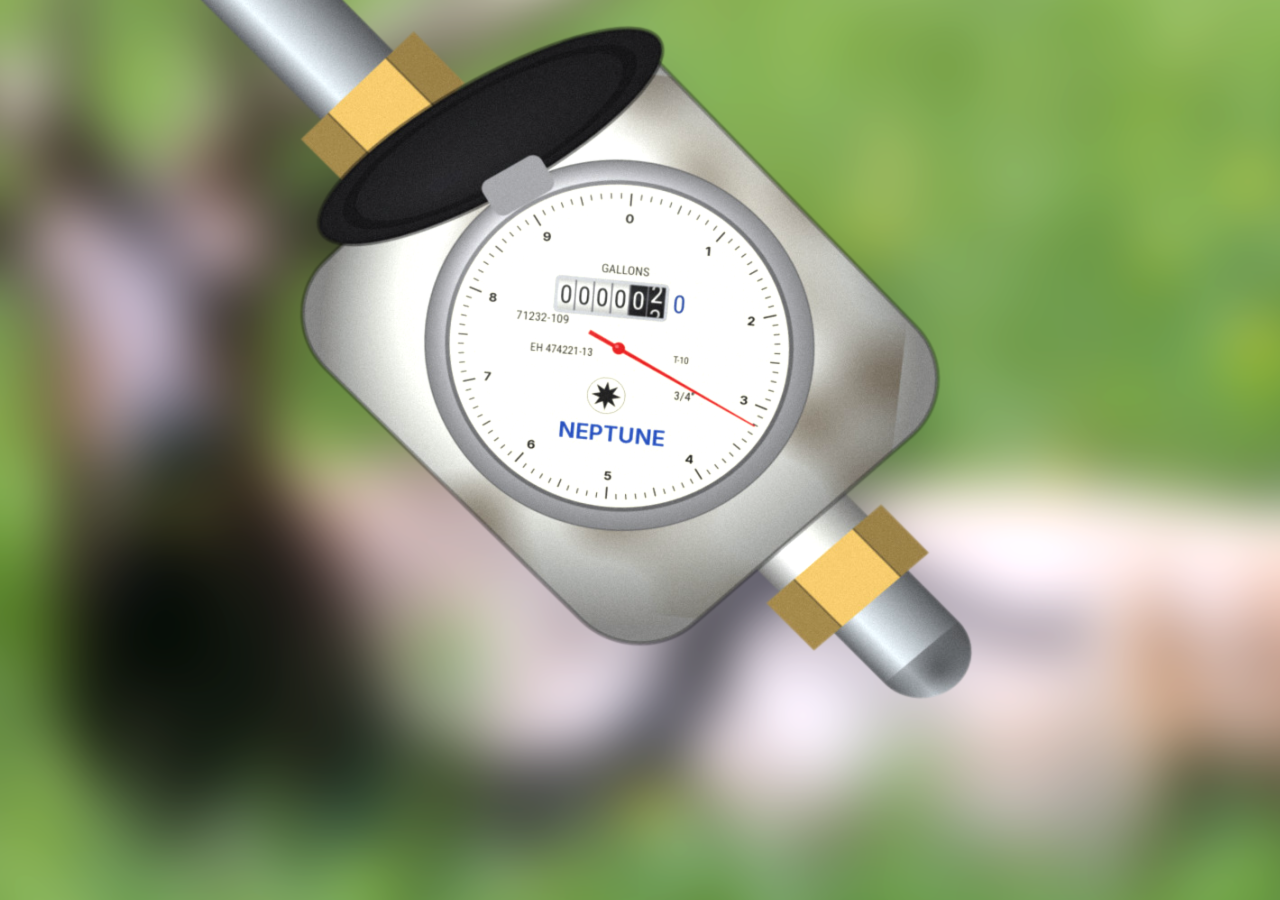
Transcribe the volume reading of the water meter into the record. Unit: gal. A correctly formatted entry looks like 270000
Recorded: 23.2
